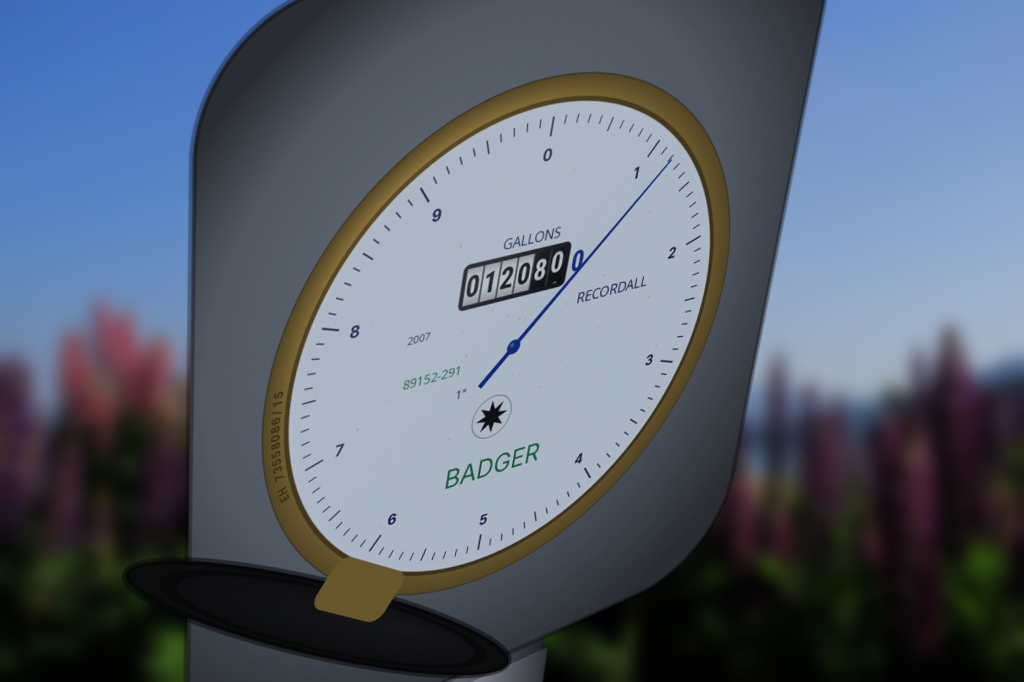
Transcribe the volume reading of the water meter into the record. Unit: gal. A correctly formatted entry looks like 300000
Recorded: 120801.2
